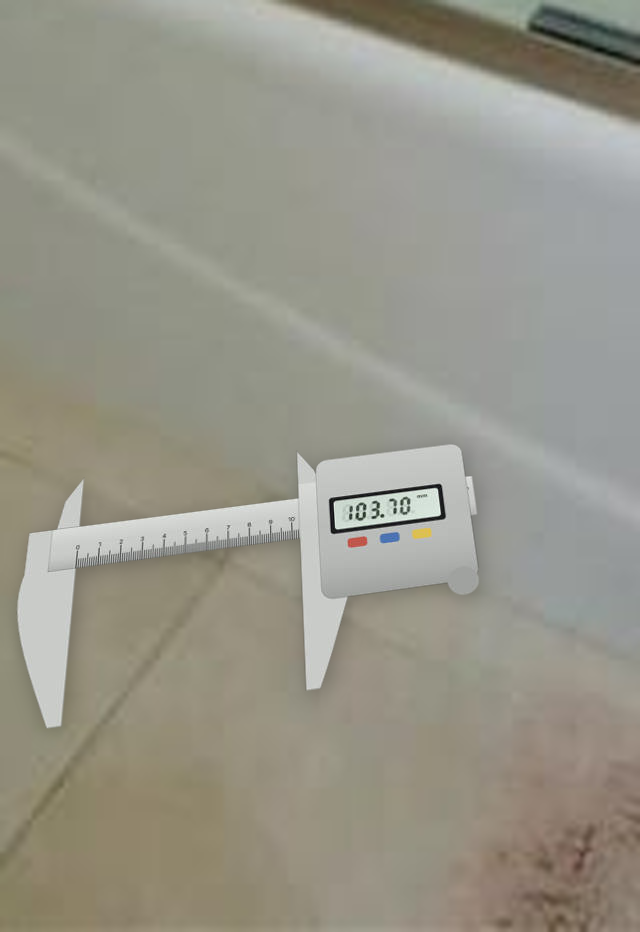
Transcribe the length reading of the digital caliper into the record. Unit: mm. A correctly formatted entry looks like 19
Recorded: 103.70
